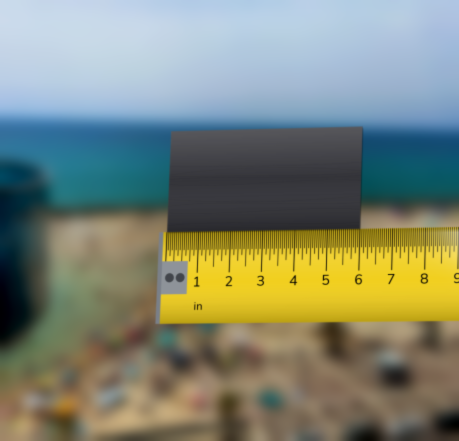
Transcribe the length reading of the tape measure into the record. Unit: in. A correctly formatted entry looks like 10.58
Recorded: 6
